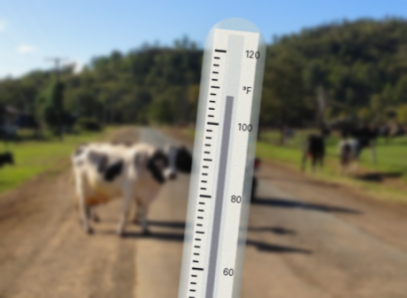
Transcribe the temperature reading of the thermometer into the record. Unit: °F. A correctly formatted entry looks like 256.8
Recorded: 108
